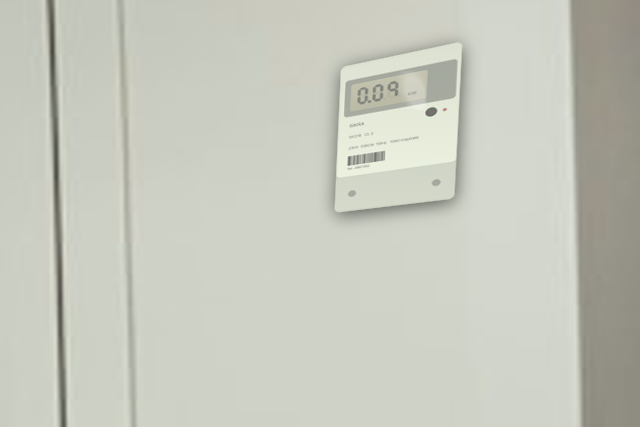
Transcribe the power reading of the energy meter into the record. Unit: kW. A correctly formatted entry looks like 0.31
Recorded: 0.09
